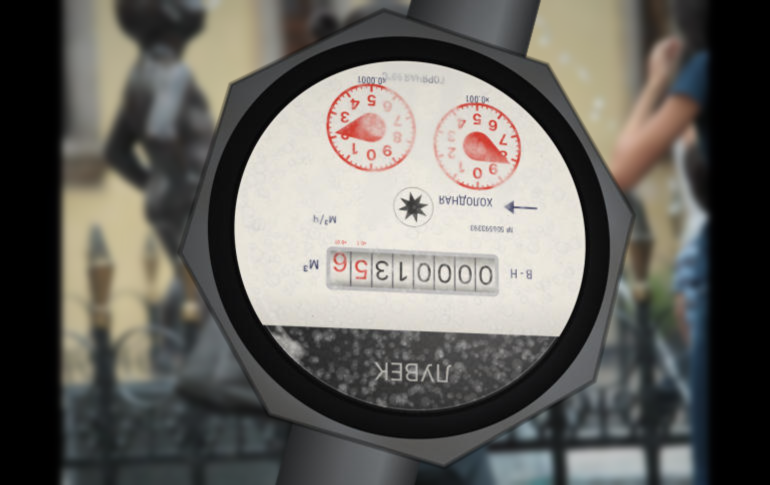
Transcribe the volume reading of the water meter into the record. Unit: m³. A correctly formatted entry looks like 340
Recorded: 13.5582
